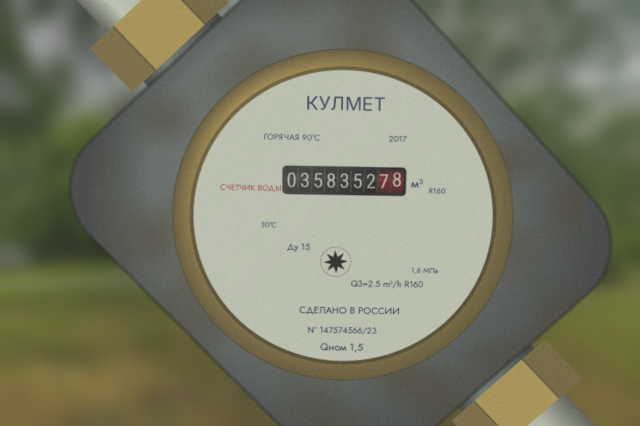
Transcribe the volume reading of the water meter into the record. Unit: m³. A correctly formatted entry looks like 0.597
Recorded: 358352.78
